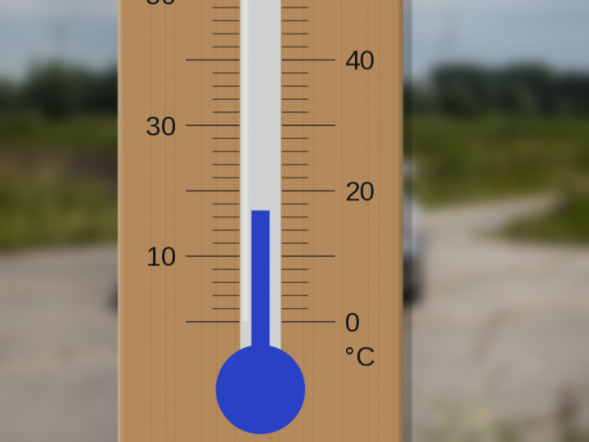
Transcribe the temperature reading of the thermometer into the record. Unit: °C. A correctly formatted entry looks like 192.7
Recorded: 17
